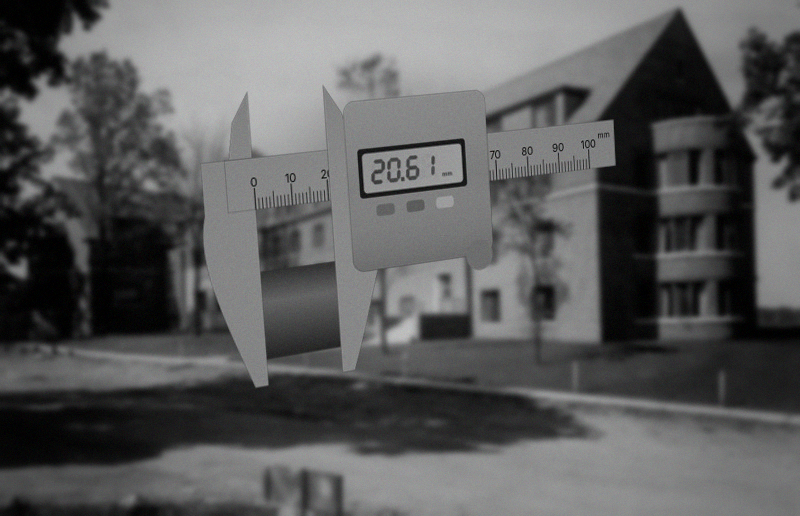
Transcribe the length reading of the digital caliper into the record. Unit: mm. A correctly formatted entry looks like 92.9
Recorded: 20.61
